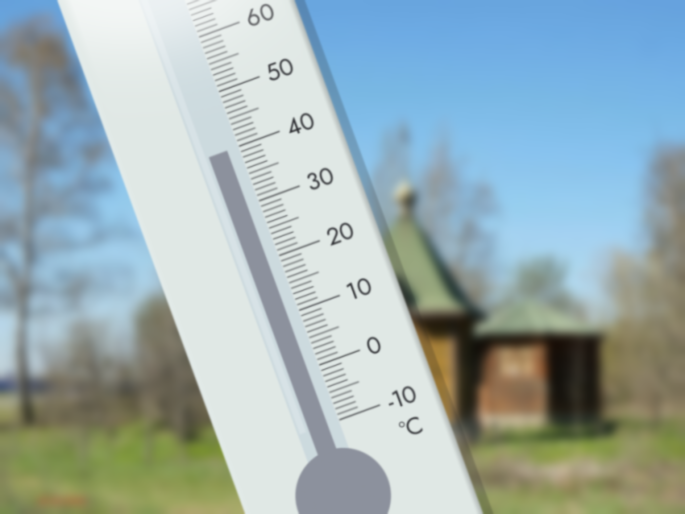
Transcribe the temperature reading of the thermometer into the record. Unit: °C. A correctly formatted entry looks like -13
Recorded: 40
